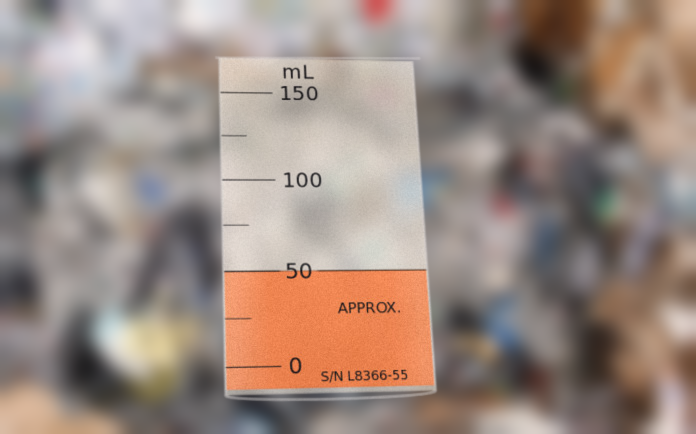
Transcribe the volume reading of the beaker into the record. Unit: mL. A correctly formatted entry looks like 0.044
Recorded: 50
